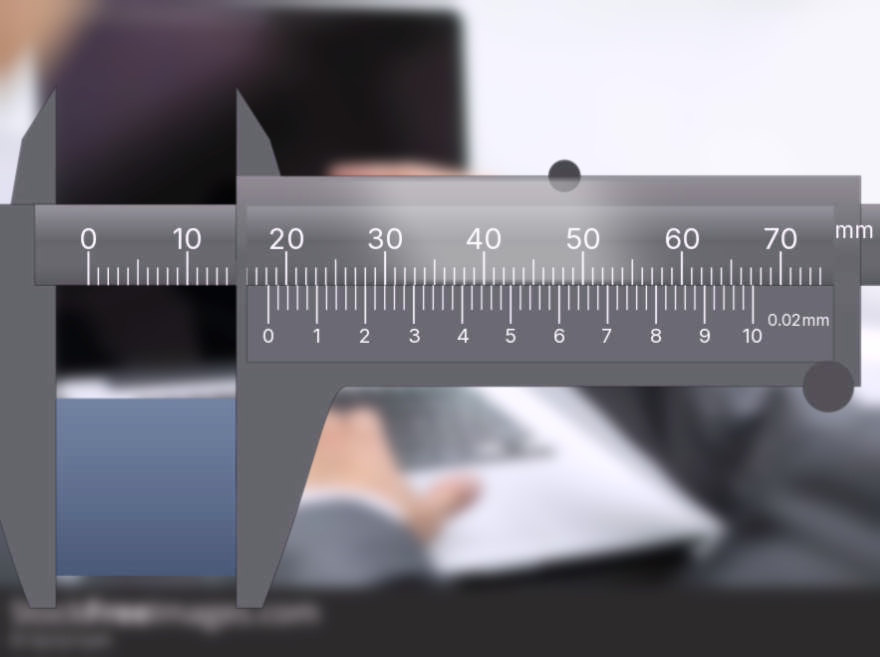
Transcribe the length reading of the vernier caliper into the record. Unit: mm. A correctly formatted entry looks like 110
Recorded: 18.2
